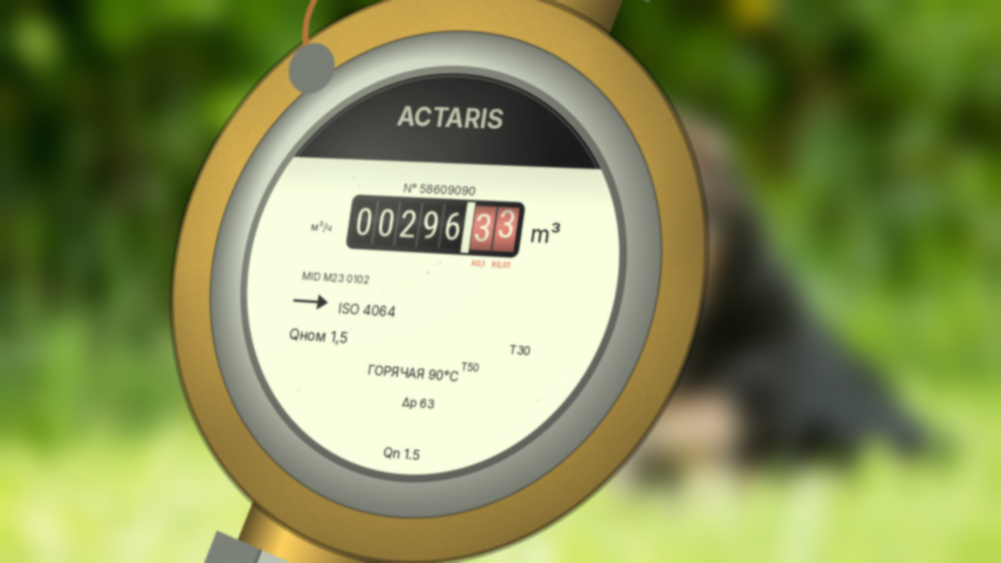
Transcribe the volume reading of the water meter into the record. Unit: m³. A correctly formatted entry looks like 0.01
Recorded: 296.33
